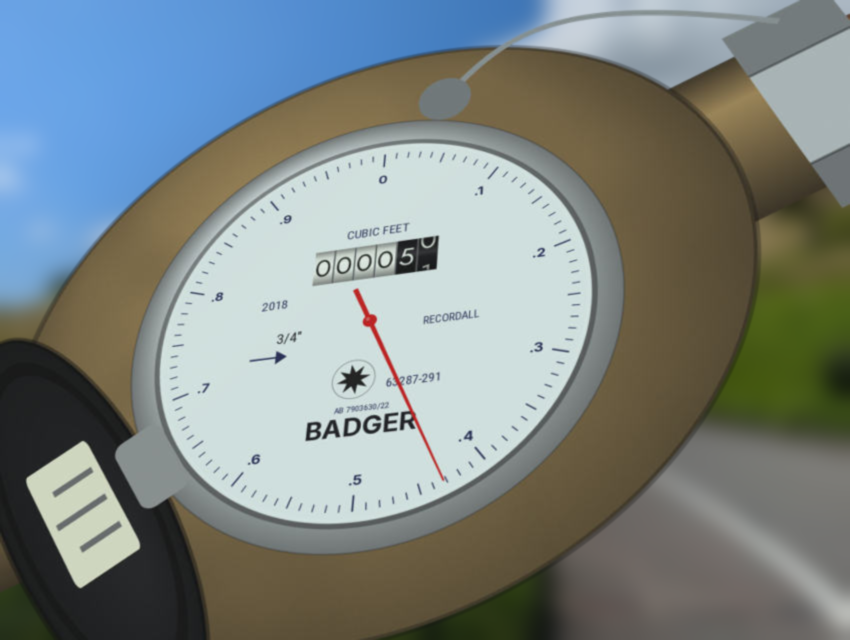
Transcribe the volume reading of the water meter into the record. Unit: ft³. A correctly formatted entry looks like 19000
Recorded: 50.43
